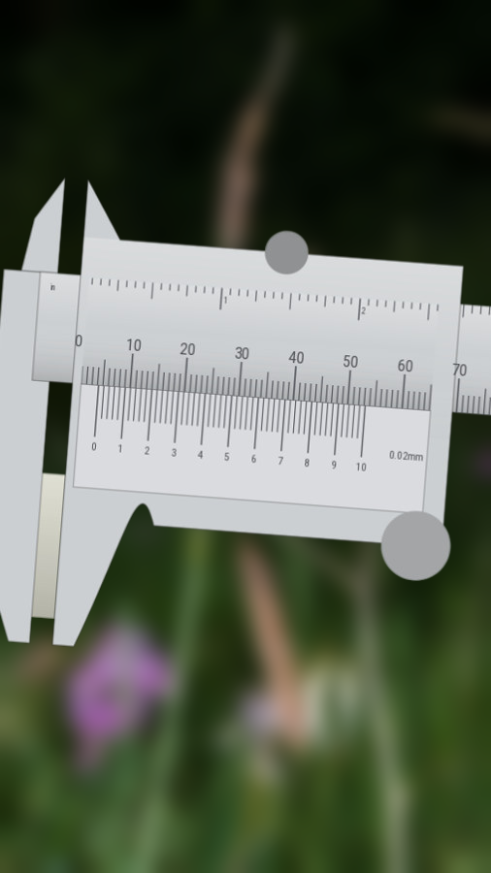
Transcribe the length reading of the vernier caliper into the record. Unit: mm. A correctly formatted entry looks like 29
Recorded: 4.2
